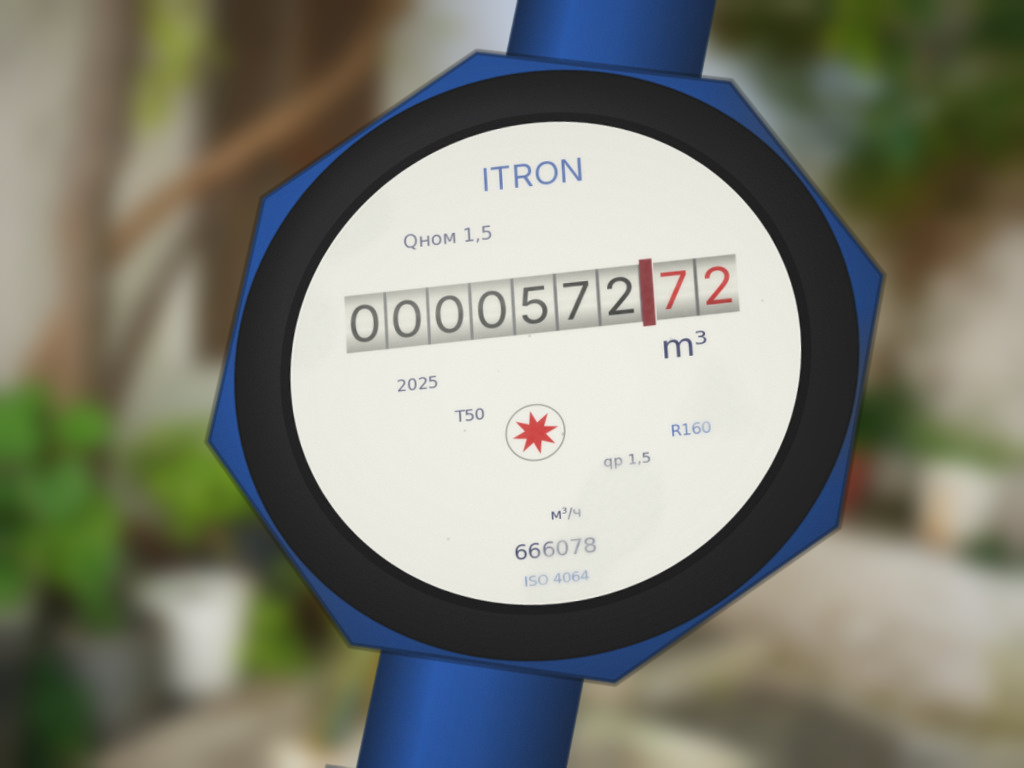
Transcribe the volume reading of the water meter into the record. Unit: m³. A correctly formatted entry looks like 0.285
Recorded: 572.72
